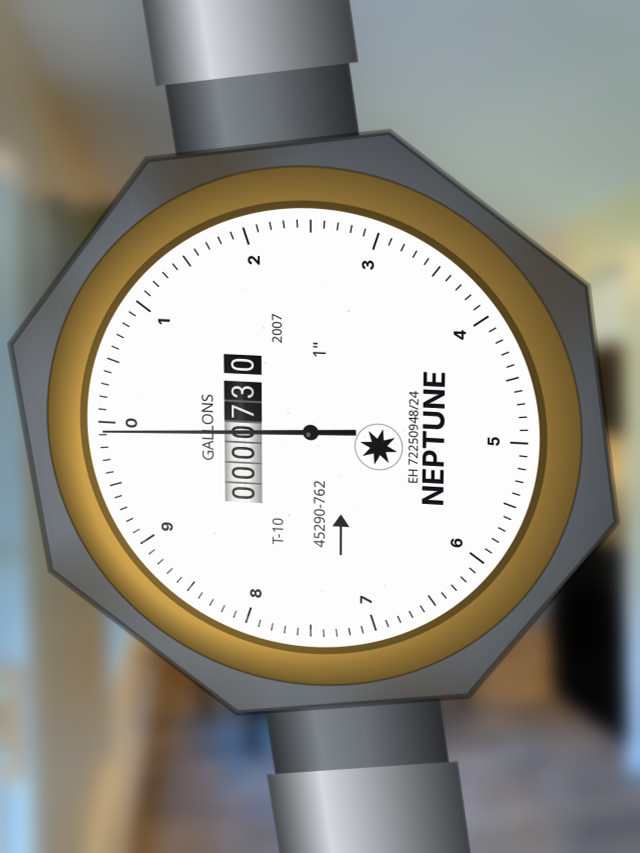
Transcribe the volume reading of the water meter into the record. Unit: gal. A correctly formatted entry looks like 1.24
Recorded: 729.9
